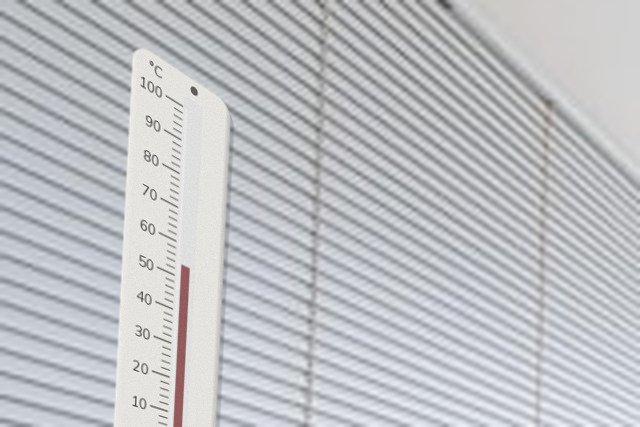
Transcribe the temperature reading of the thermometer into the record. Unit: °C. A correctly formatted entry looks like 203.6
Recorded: 54
